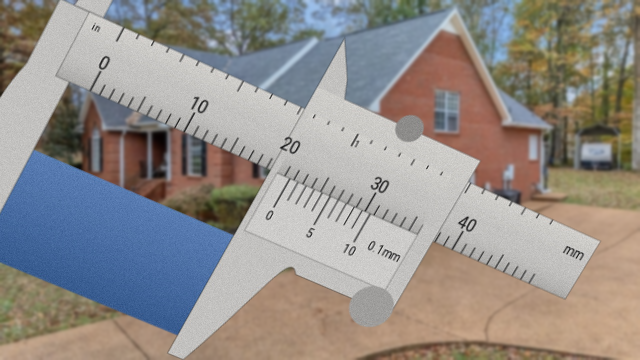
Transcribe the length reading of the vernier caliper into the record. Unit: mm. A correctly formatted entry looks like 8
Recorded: 21.6
